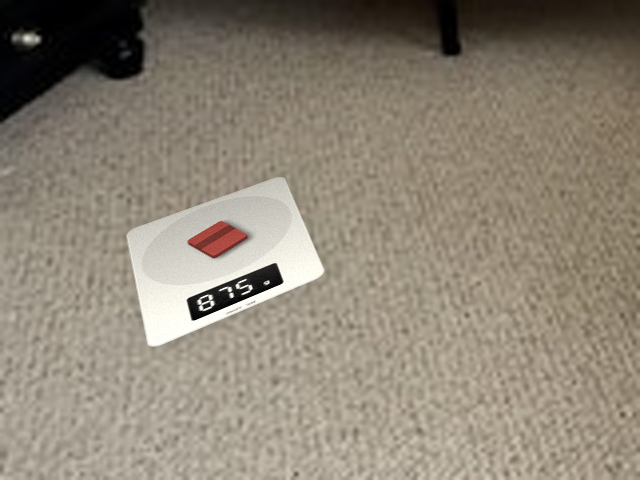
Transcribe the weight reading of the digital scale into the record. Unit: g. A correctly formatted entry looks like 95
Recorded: 875
